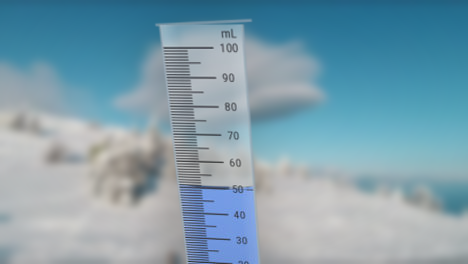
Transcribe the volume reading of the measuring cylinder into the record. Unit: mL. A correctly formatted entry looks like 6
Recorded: 50
